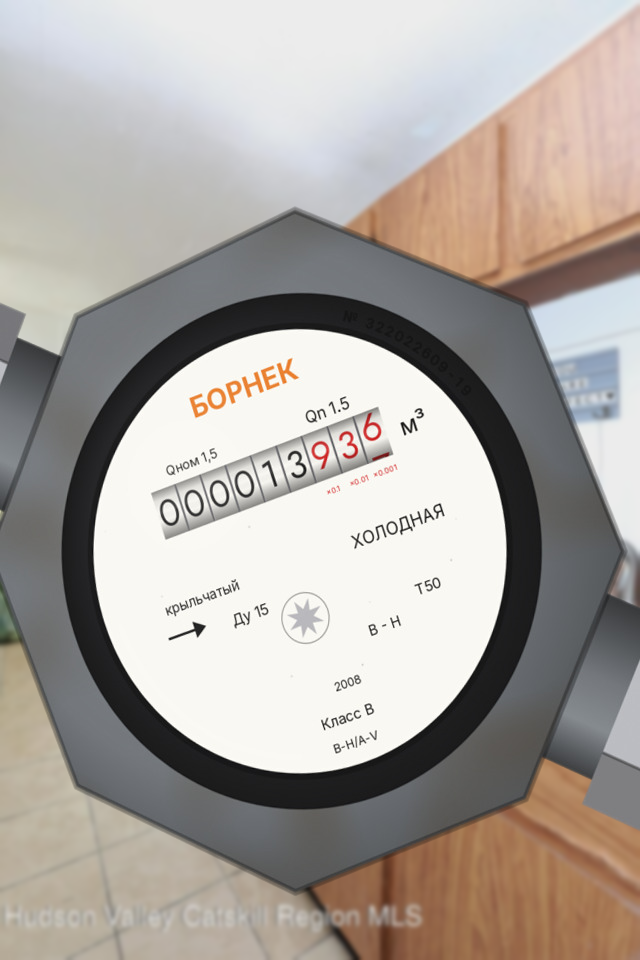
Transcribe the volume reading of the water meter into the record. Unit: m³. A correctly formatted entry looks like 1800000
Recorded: 13.936
